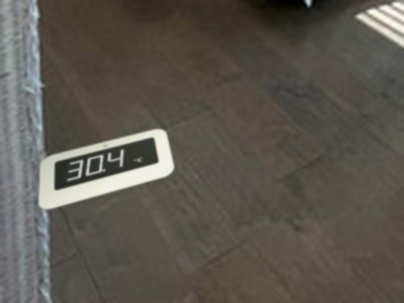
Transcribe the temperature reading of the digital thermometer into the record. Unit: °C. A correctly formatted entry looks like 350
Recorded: 30.4
